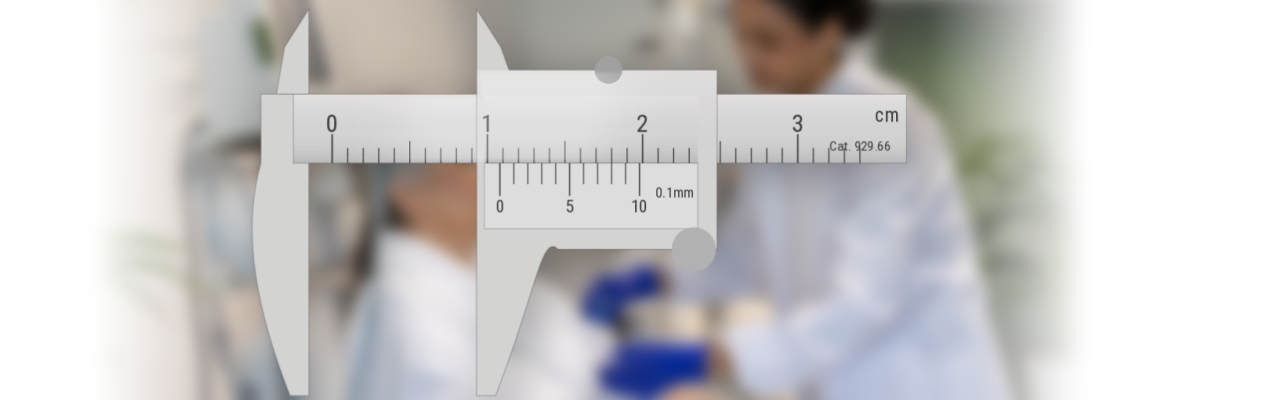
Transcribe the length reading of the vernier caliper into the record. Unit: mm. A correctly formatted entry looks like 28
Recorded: 10.8
